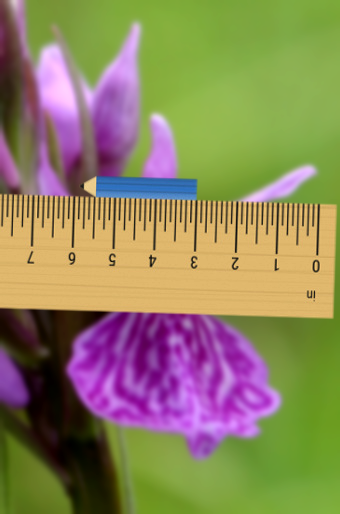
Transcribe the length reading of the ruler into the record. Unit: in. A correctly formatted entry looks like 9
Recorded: 2.875
